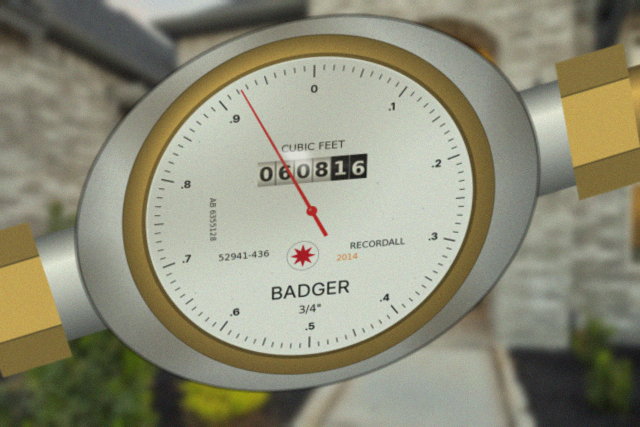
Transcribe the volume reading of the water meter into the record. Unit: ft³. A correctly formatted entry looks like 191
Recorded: 60815.92
